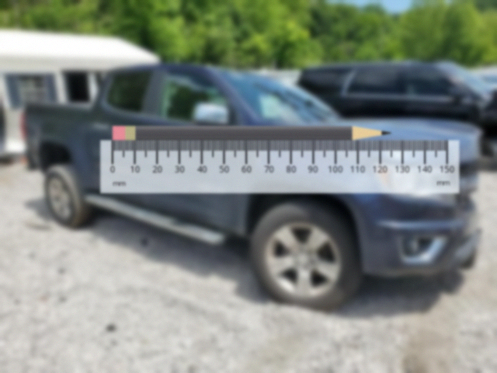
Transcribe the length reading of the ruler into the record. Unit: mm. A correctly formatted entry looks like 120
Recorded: 125
